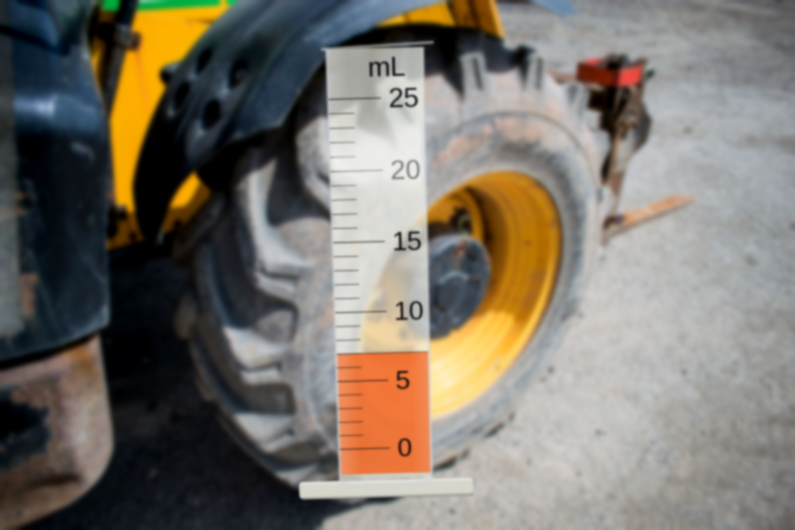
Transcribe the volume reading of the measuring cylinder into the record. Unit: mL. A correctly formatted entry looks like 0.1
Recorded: 7
